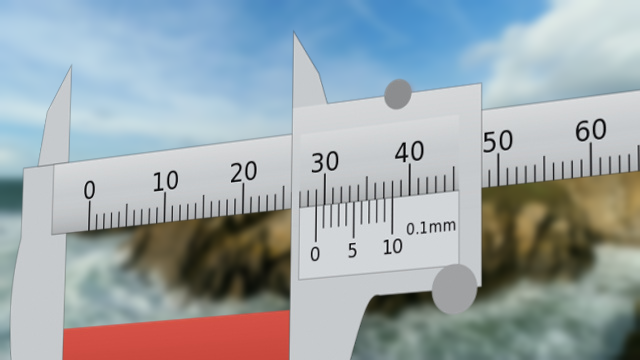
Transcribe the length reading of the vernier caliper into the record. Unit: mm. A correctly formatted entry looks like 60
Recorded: 29.0
